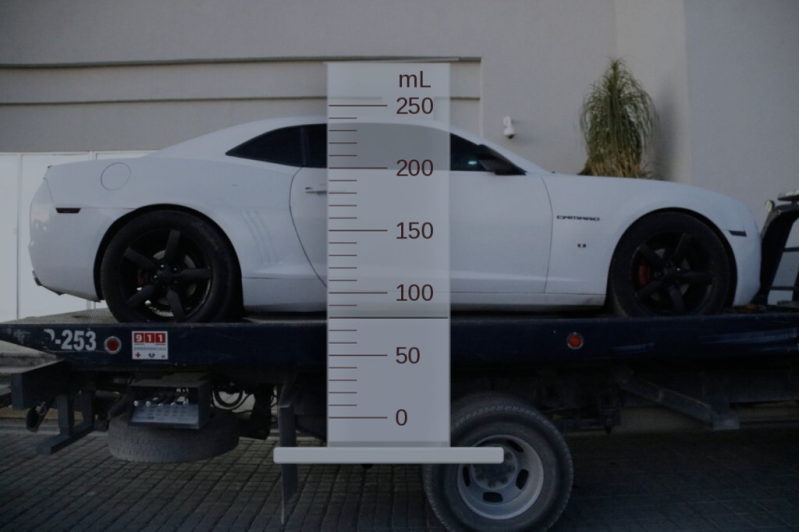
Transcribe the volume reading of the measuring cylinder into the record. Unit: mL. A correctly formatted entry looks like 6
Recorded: 80
